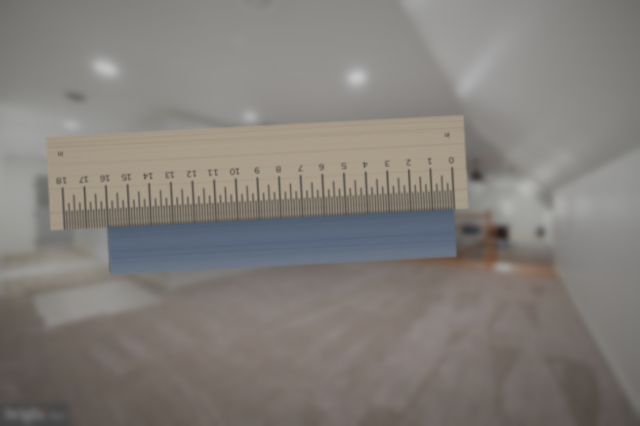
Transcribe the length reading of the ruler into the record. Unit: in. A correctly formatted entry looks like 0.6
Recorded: 16
